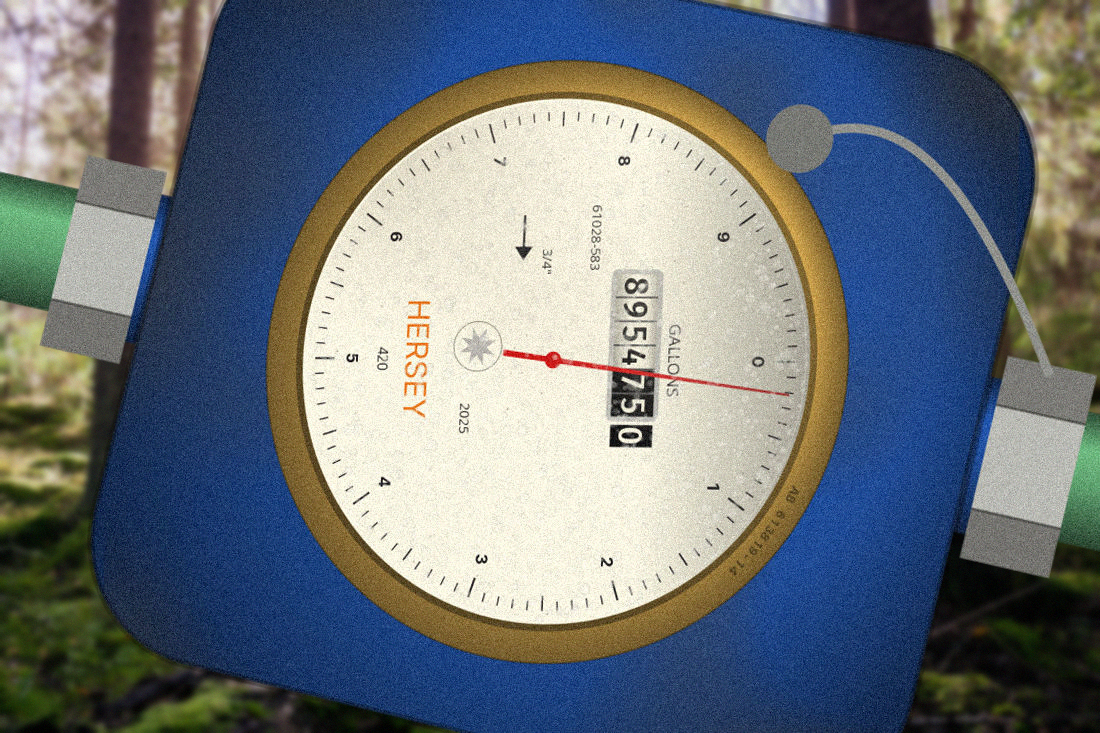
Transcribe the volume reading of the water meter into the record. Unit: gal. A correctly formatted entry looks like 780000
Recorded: 8954750.2
